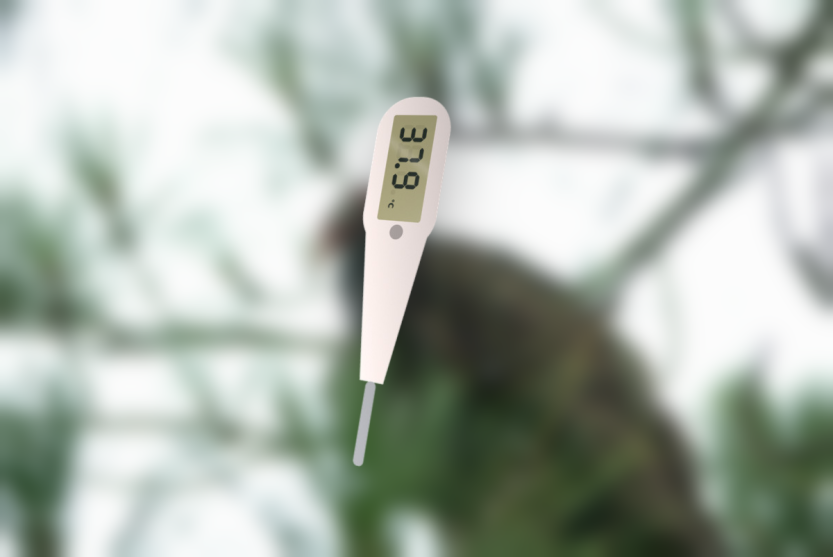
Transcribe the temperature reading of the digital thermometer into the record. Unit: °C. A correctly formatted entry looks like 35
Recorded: 37.9
